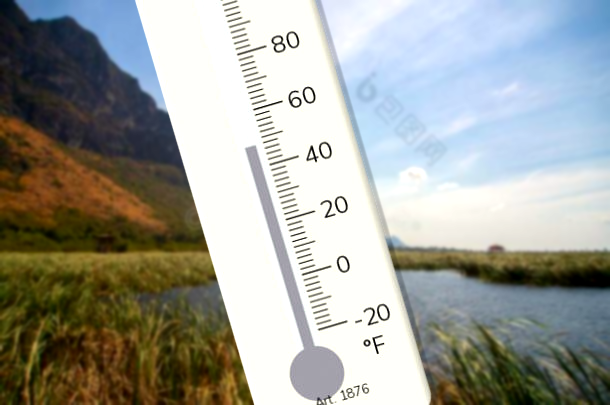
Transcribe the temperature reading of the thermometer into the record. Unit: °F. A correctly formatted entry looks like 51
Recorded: 48
